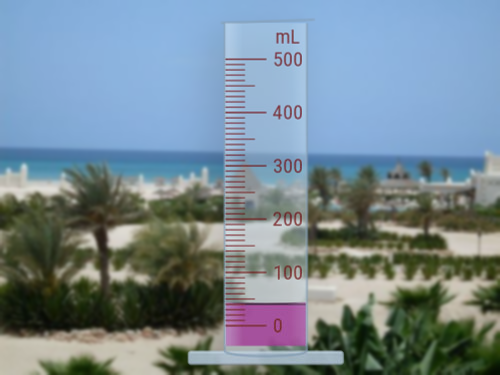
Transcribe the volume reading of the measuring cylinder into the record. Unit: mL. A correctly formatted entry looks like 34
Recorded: 40
